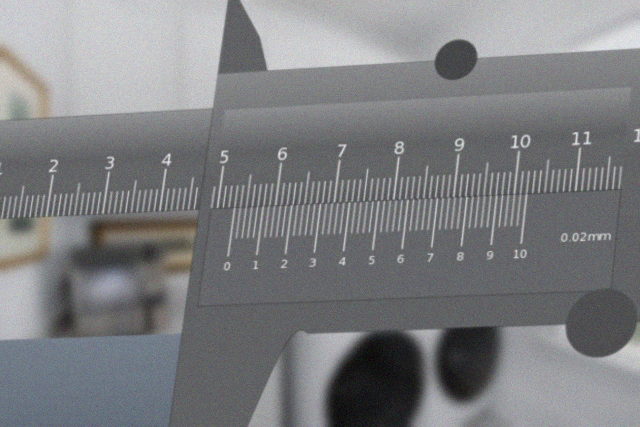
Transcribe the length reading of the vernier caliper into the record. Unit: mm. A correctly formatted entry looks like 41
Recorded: 53.0
